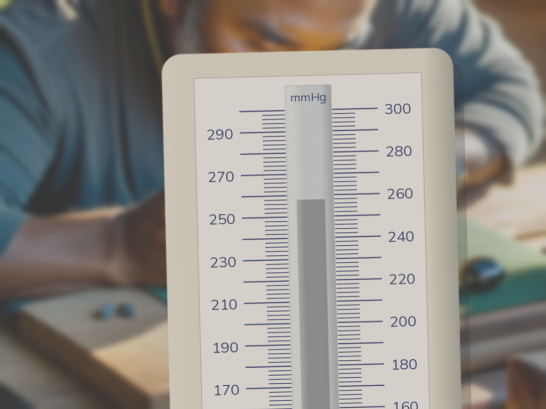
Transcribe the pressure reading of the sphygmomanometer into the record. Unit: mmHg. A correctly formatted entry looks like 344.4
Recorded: 258
